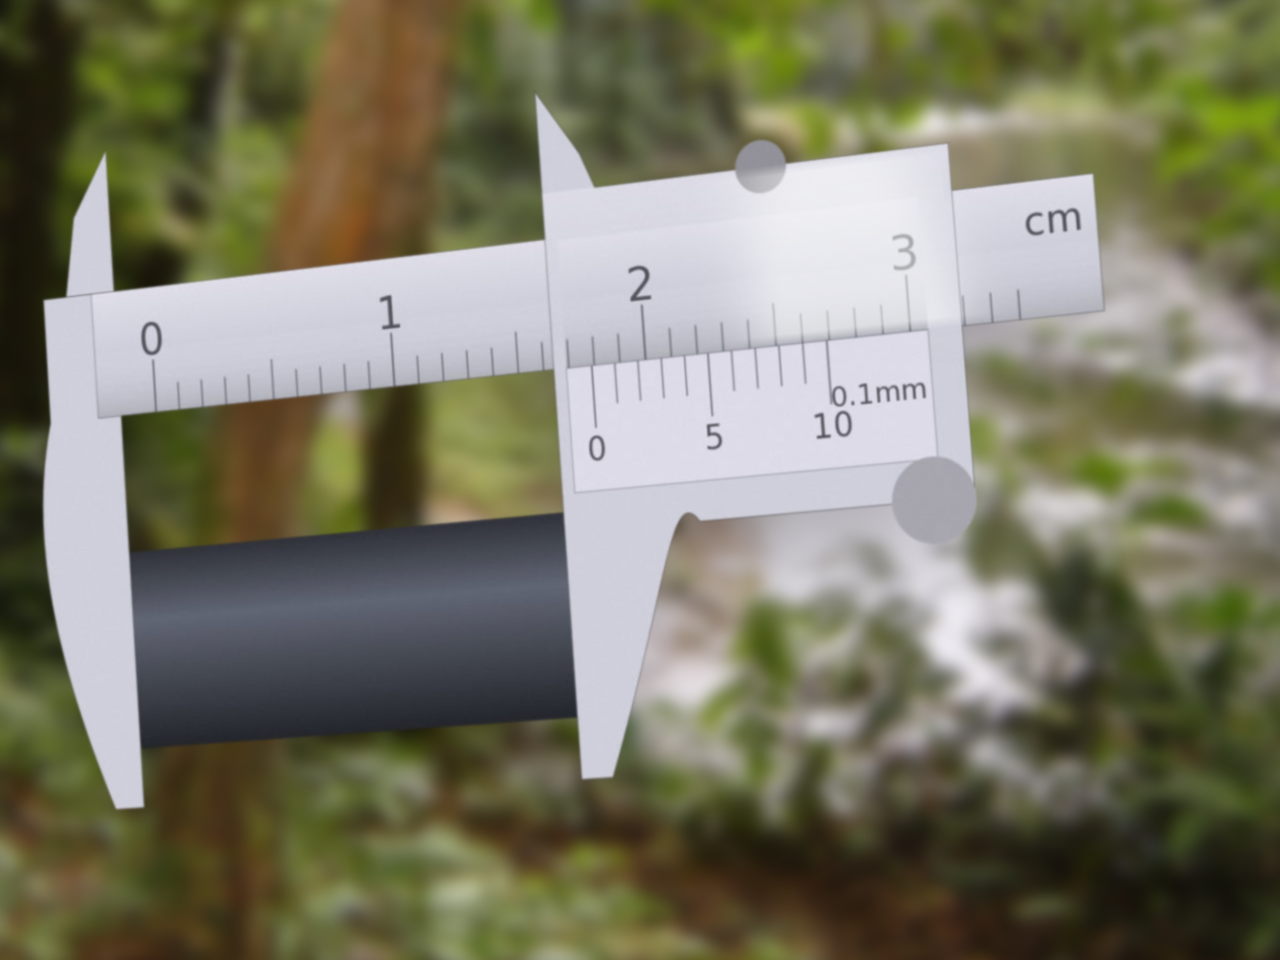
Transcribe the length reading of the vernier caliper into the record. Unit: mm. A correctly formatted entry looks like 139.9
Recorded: 17.9
